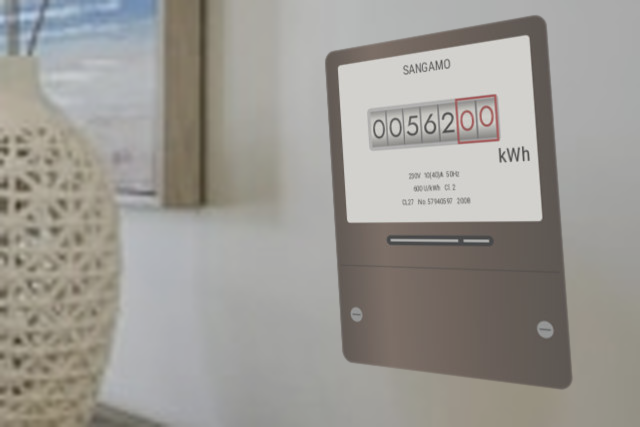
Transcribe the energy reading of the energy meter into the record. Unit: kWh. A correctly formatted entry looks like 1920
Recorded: 562.00
